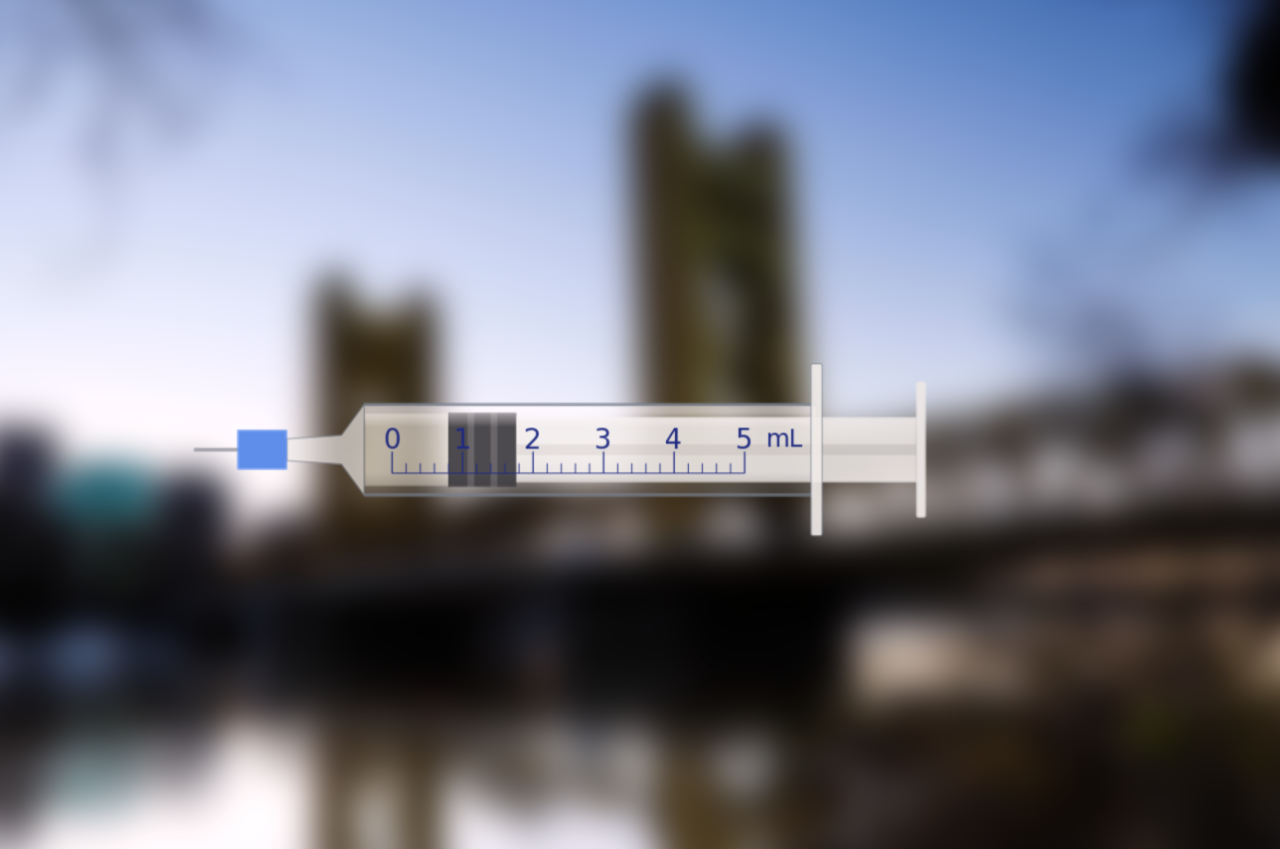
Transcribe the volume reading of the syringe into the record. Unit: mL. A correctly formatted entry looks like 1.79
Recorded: 0.8
